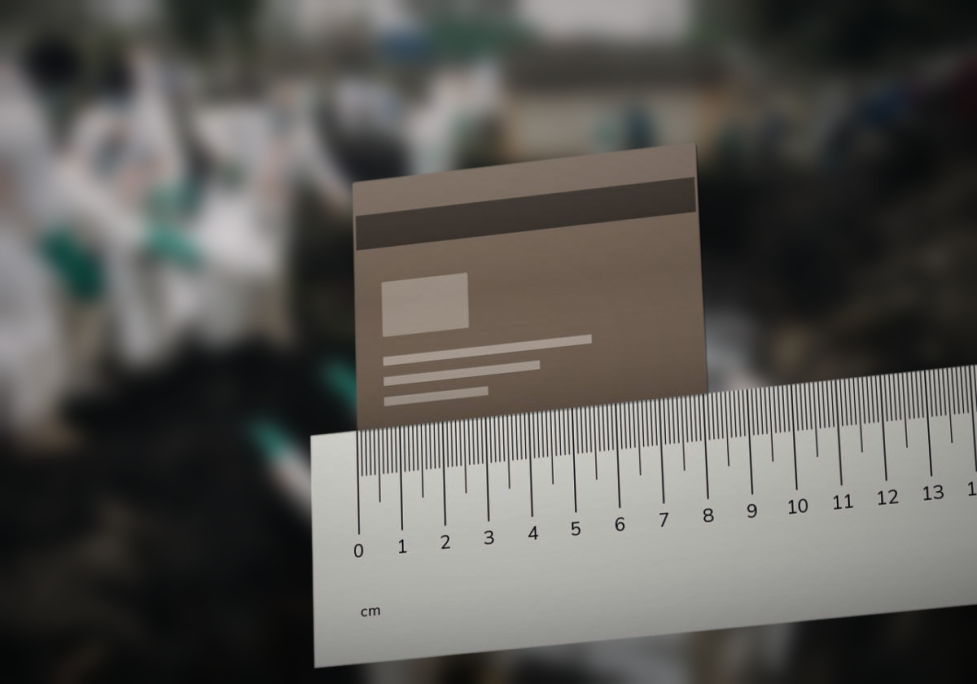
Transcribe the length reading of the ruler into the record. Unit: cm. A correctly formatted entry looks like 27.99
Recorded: 8.1
